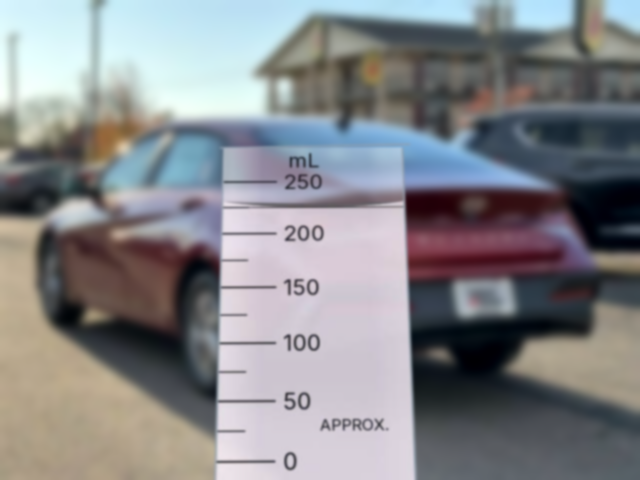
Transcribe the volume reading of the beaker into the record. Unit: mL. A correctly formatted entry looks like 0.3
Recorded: 225
